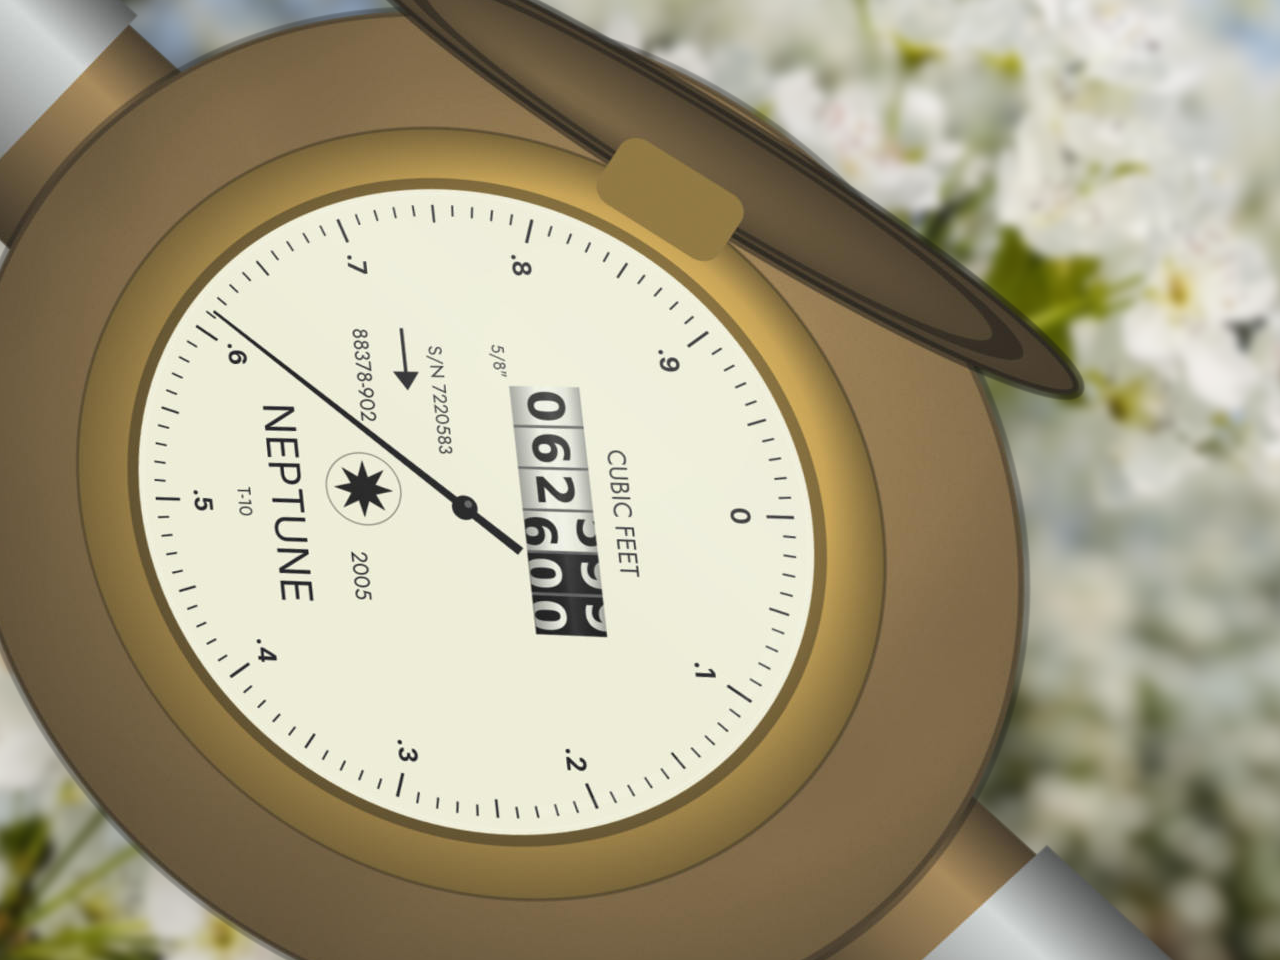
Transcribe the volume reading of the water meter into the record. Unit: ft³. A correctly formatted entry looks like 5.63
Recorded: 62599.61
